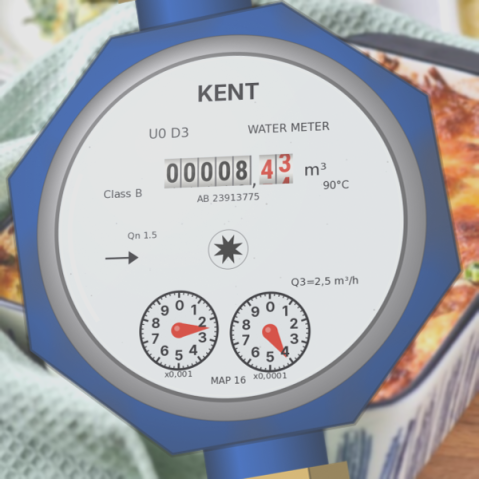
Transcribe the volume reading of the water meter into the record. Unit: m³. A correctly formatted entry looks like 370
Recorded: 8.4324
